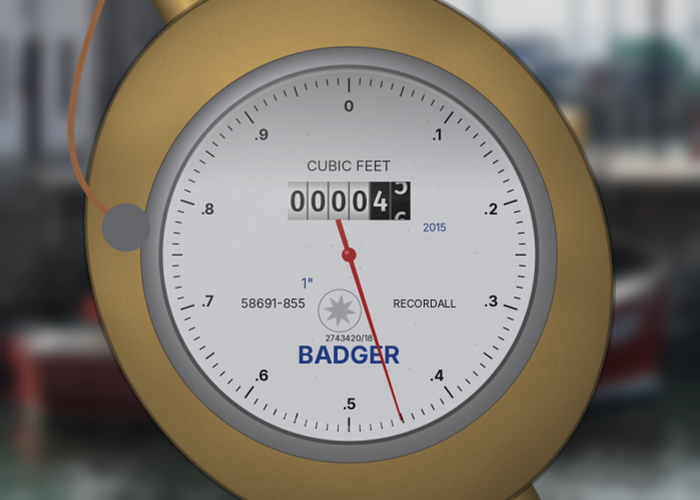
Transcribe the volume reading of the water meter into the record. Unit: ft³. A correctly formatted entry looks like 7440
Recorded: 45.45
